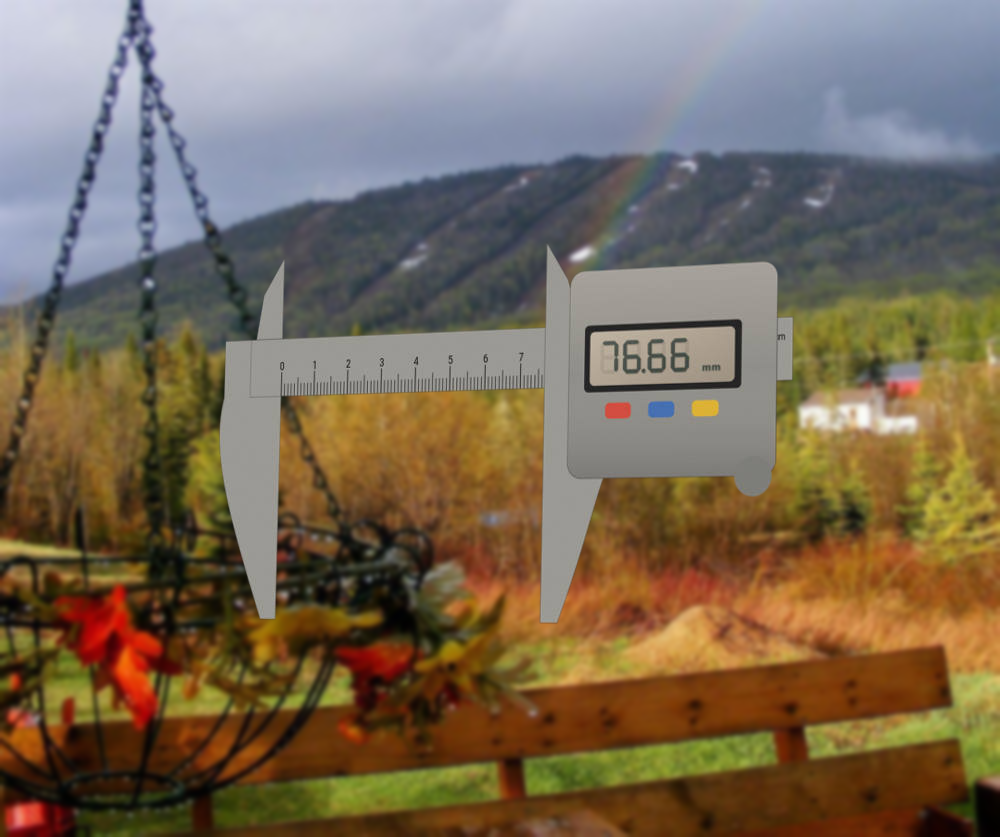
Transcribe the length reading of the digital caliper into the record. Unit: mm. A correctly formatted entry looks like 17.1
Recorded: 76.66
